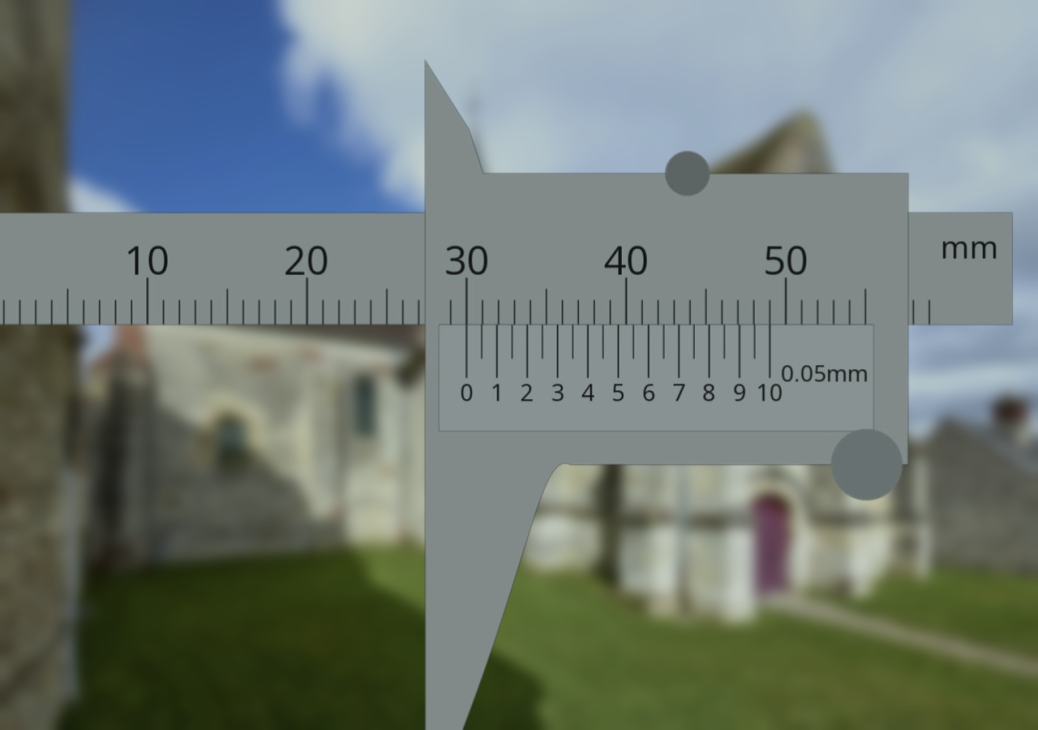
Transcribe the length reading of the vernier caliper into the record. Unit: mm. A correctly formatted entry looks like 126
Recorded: 30.0
